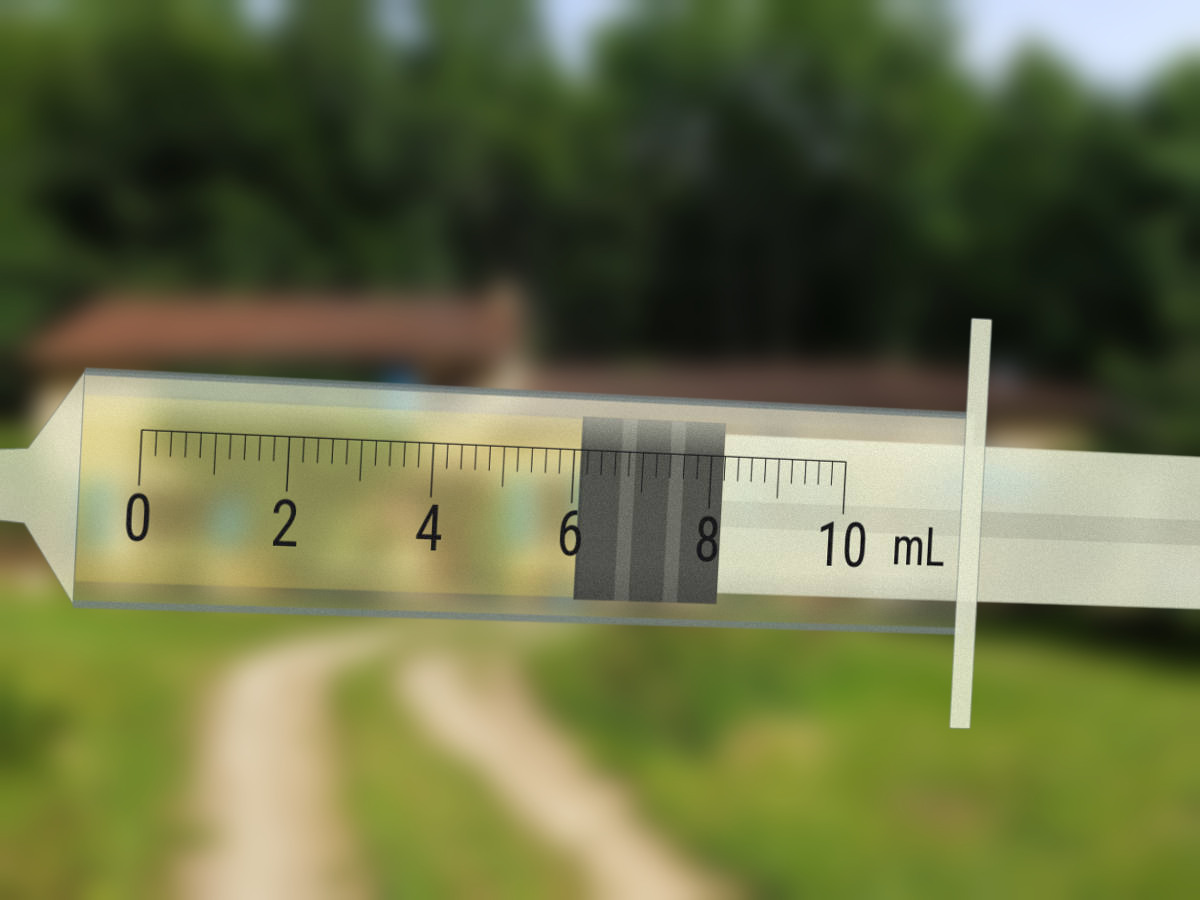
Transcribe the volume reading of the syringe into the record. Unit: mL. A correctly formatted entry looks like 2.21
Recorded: 6.1
